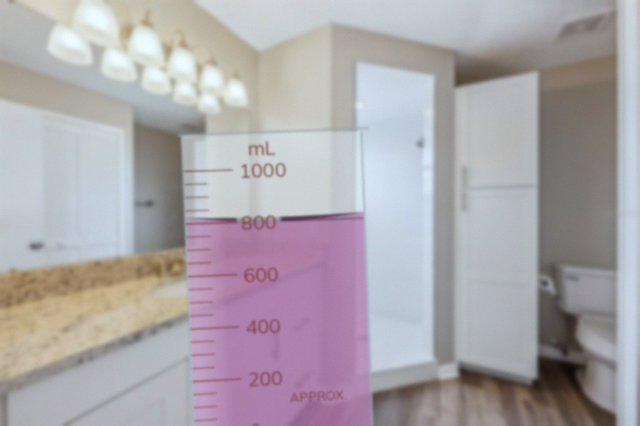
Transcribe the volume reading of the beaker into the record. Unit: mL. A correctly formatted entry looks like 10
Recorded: 800
